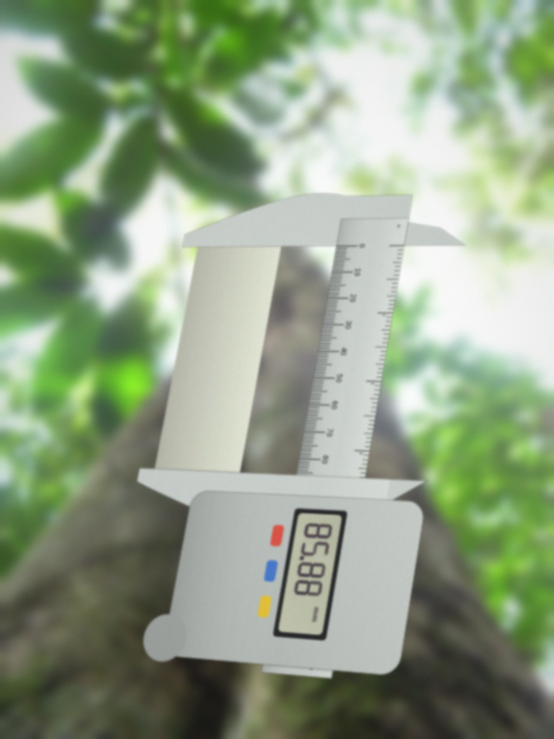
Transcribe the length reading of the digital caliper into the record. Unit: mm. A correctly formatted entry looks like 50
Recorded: 85.88
